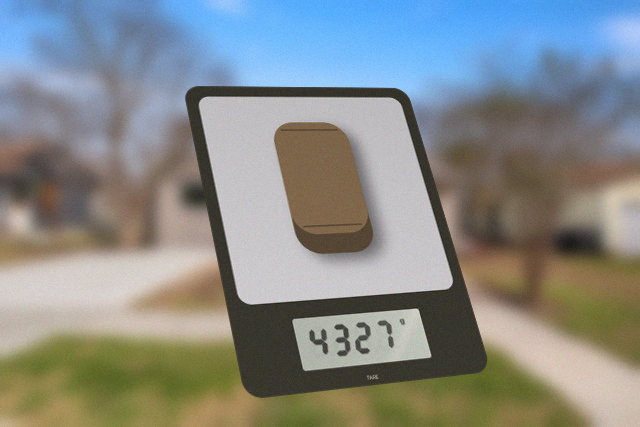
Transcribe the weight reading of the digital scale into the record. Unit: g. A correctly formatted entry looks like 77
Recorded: 4327
